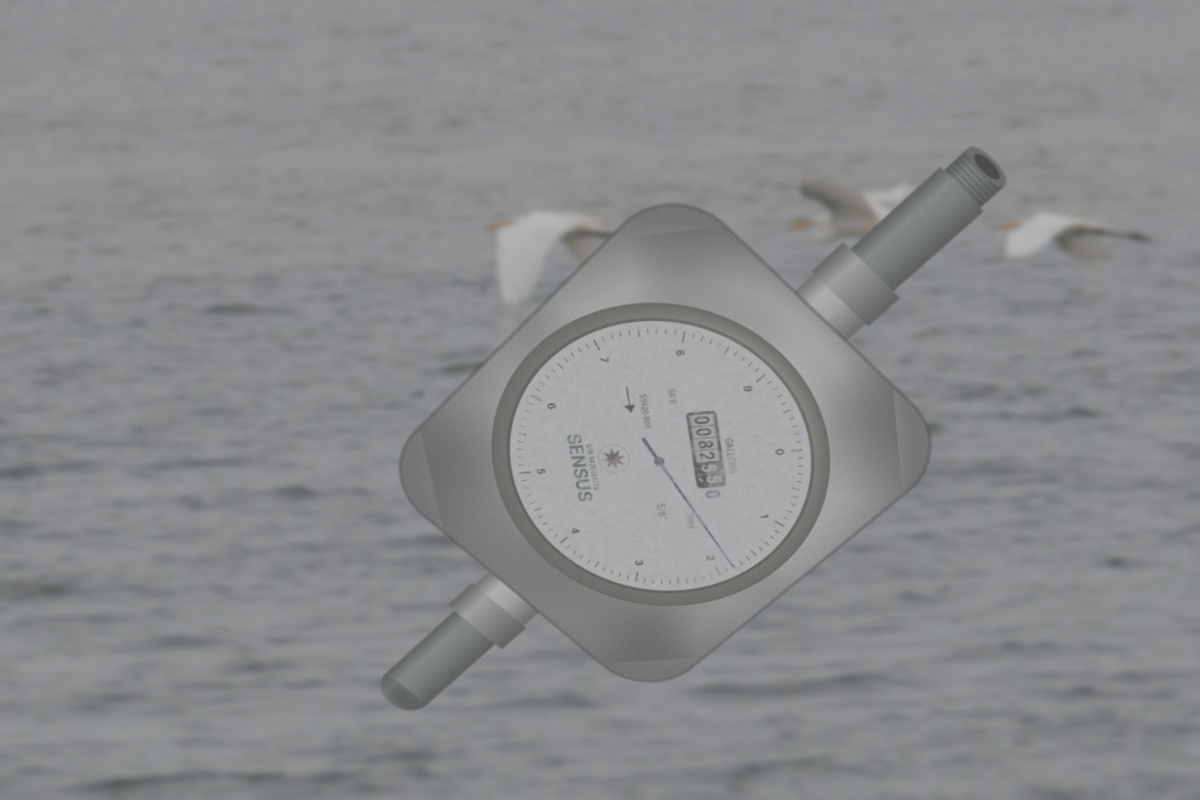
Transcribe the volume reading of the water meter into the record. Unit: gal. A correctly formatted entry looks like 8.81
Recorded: 82551.8
